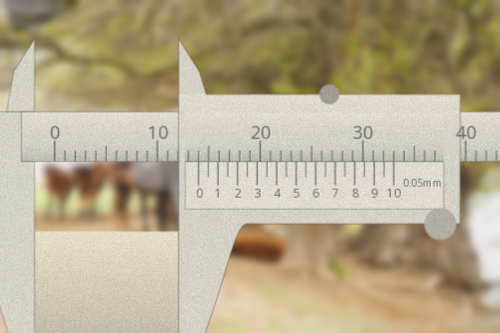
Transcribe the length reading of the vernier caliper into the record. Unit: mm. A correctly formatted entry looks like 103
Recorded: 14.0
